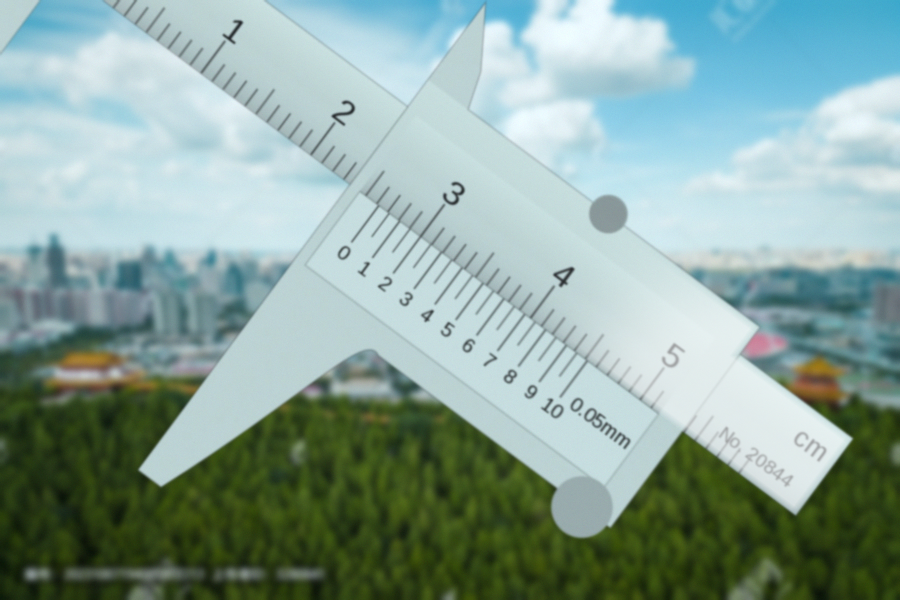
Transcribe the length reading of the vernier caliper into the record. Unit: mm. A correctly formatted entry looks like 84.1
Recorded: 26.2
